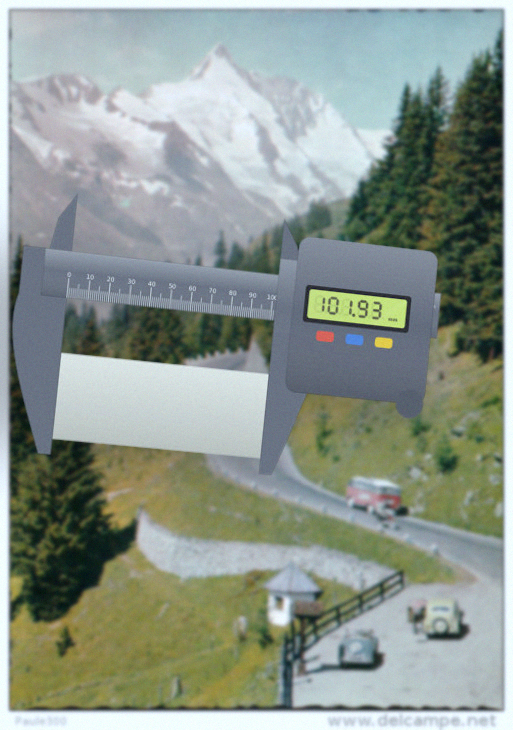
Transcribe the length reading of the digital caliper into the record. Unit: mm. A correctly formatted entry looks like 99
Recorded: 101.93
